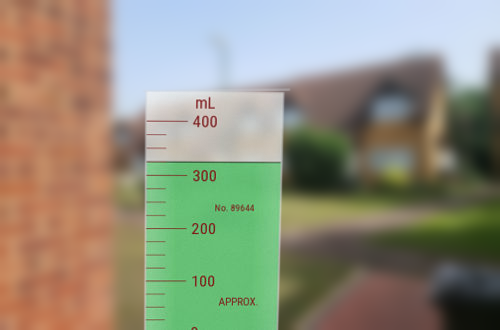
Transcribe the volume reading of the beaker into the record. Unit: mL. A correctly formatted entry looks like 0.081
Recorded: 325
